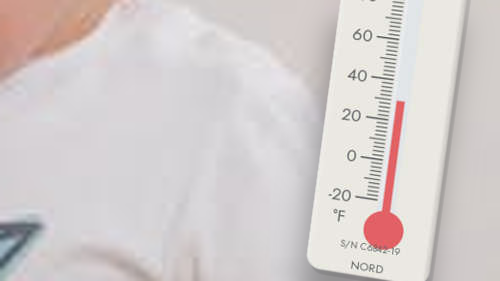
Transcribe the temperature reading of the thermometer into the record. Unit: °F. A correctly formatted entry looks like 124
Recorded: 30
